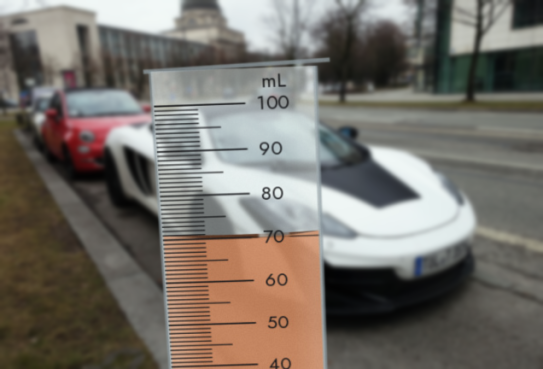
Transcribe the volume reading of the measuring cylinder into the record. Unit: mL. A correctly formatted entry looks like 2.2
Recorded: 70
